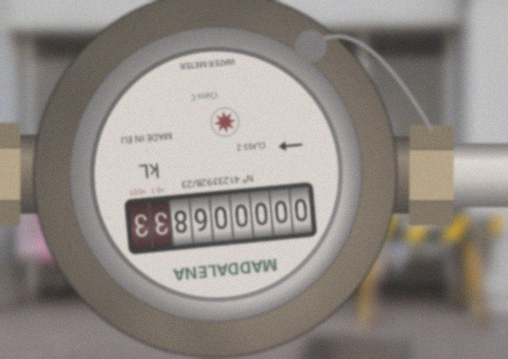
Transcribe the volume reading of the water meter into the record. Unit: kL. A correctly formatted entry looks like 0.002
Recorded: 68.33
